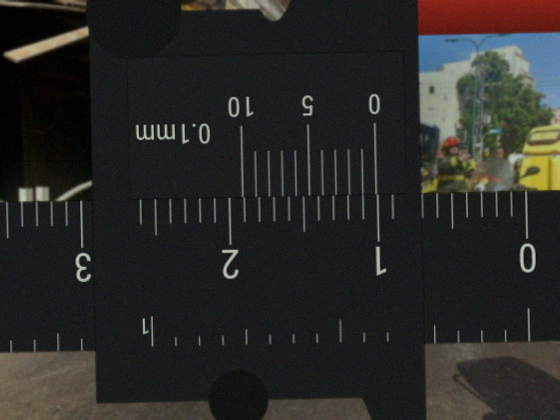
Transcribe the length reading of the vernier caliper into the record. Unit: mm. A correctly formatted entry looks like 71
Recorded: 10.1
